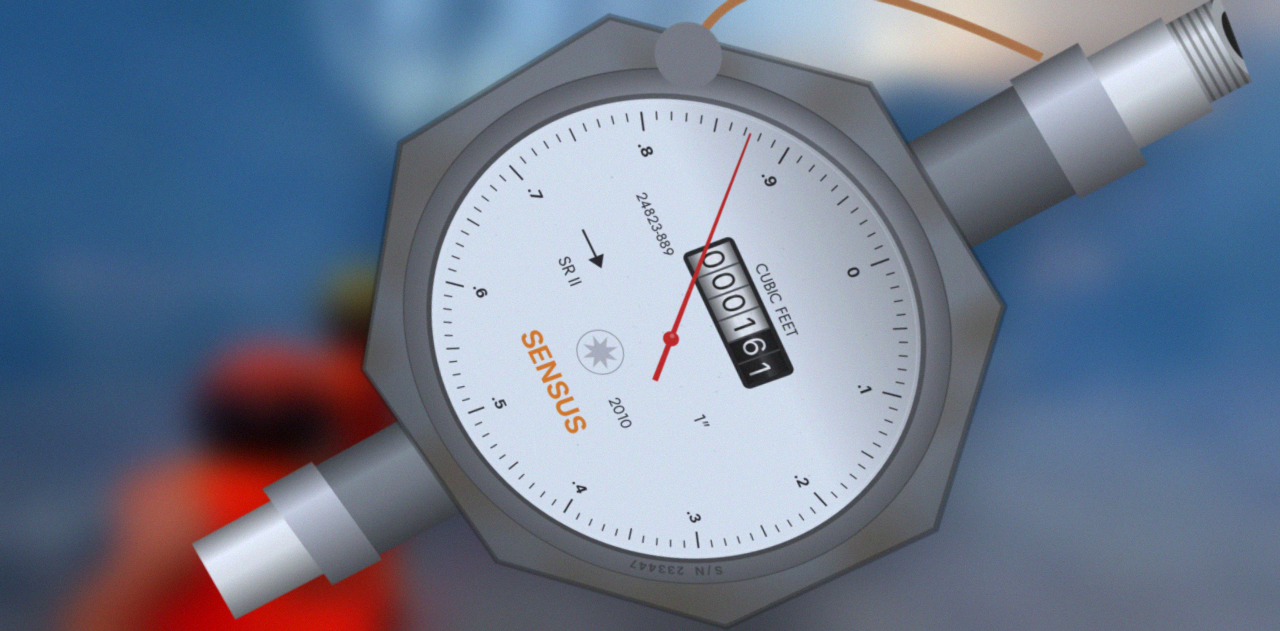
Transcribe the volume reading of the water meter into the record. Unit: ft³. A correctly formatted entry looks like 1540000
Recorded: 160.87
